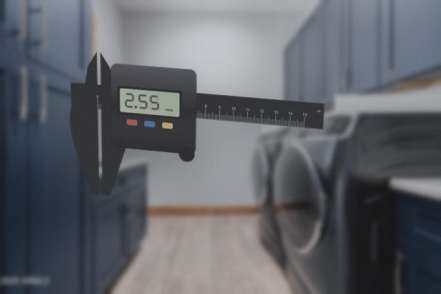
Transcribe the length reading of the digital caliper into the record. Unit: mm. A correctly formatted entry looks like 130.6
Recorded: 2.55
